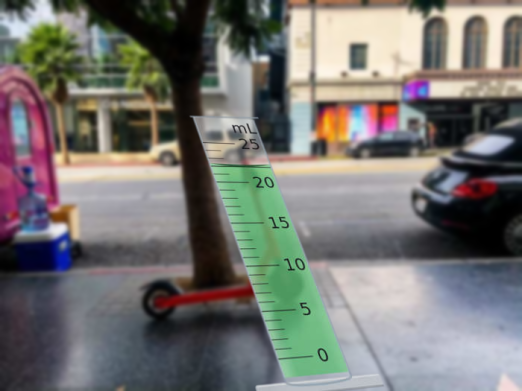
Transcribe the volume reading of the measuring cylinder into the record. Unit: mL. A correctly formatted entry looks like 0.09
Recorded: 22
